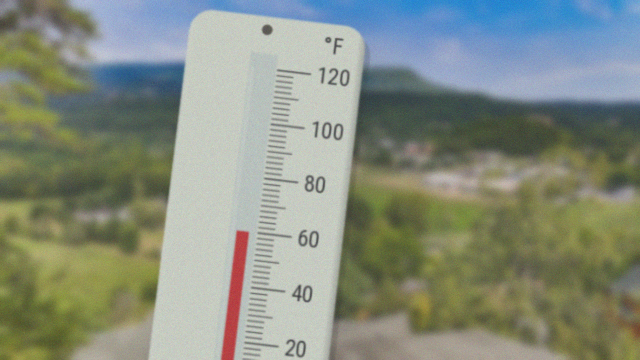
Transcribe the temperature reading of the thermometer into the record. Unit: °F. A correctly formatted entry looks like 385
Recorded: 60
